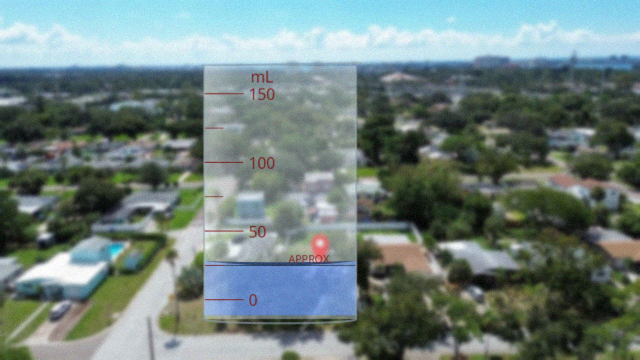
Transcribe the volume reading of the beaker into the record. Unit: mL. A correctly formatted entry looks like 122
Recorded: 25
